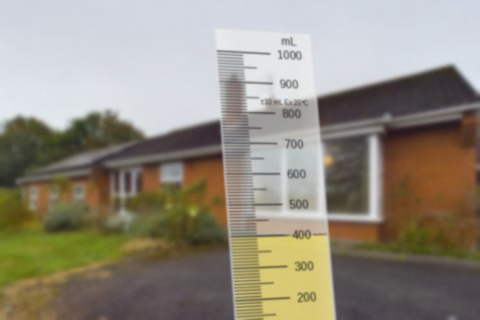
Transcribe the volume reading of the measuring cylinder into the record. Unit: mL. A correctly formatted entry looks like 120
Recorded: 400
